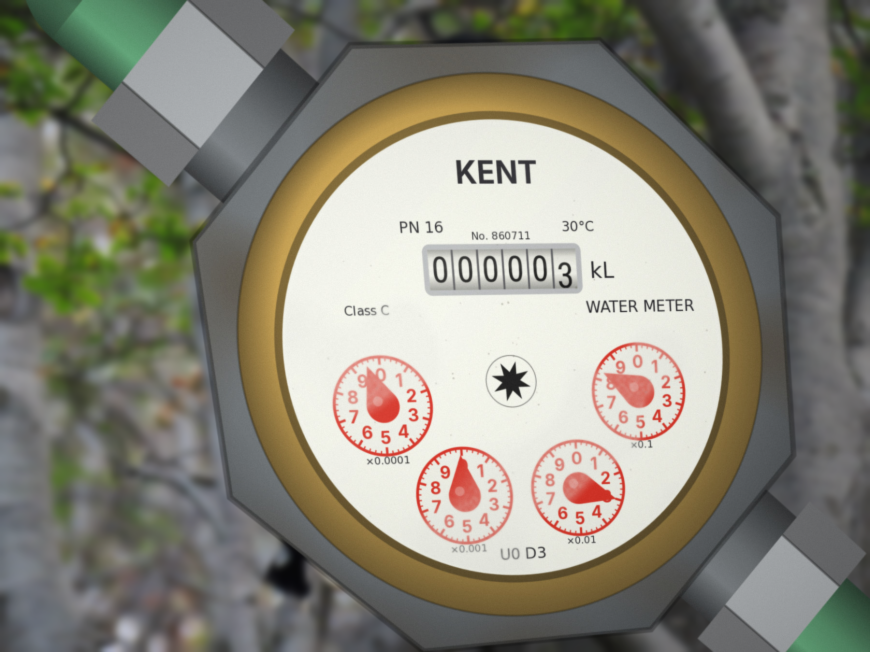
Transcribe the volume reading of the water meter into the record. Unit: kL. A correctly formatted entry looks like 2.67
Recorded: 2.8299
